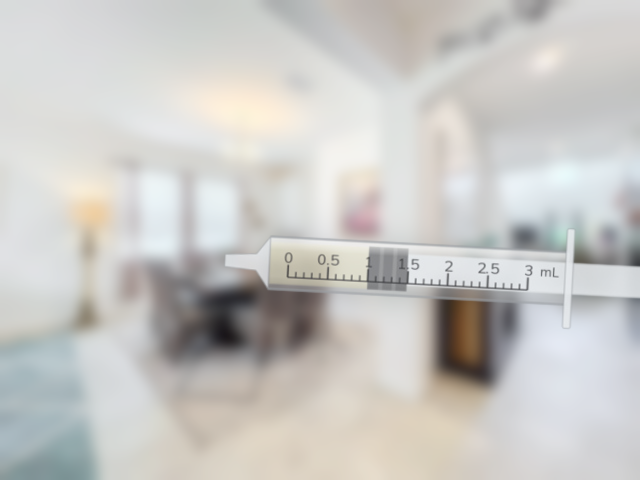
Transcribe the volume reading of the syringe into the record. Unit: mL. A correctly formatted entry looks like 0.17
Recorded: 1
